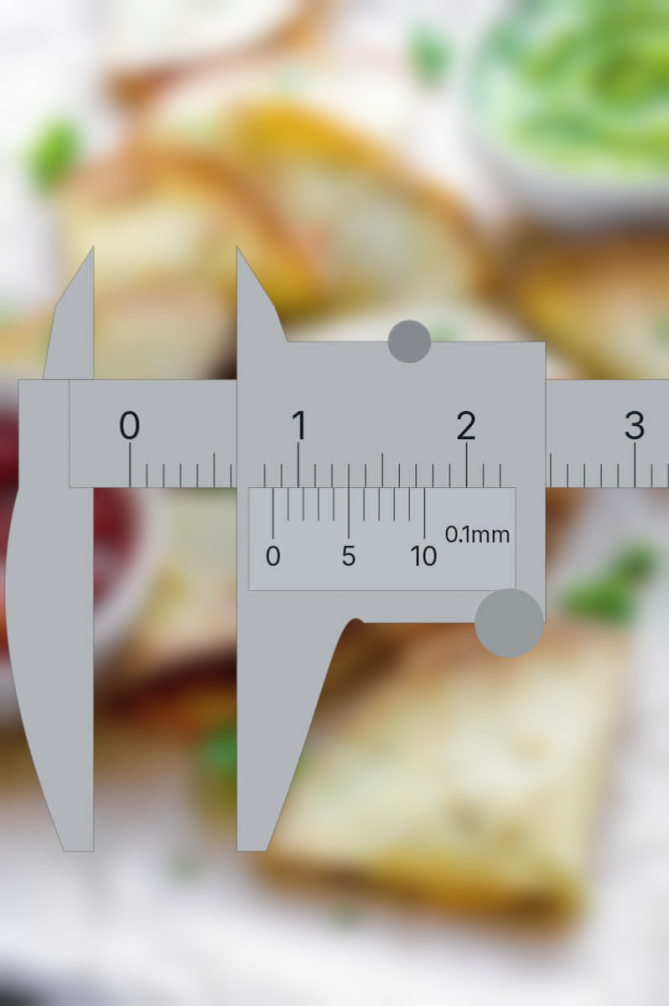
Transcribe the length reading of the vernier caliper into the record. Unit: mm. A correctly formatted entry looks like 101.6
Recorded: 8.5
